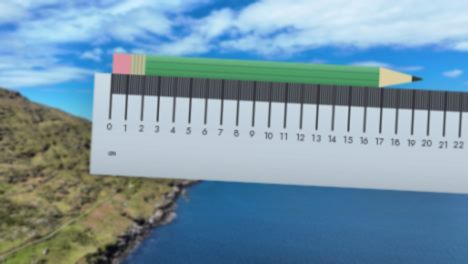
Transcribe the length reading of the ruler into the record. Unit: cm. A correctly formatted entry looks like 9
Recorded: 19.5
